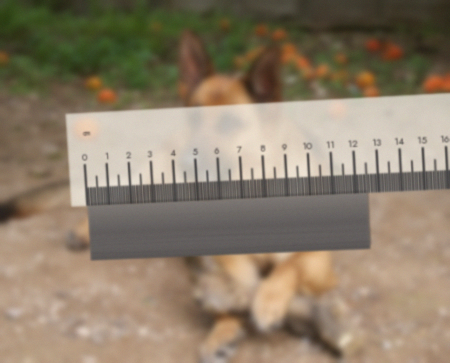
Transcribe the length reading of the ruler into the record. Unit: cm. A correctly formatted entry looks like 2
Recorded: 12.5
